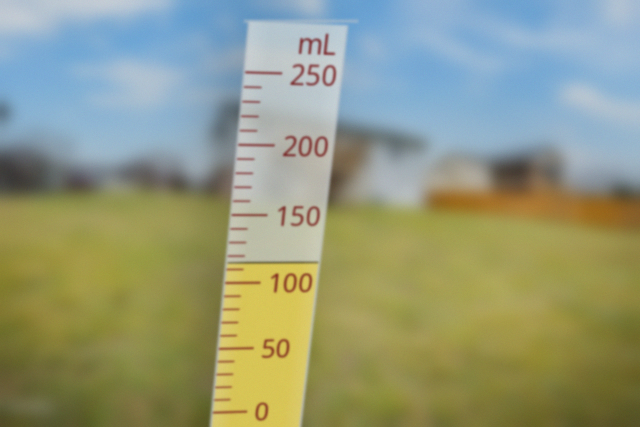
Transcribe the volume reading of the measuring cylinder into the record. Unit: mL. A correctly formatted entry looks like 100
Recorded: 115
